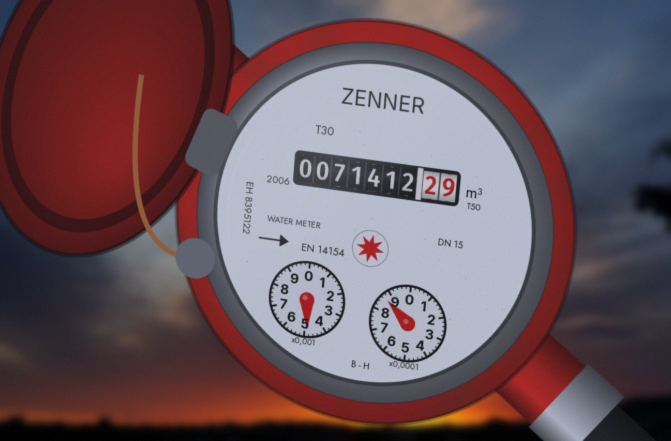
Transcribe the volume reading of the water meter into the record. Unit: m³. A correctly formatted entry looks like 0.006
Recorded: 71412.2948
